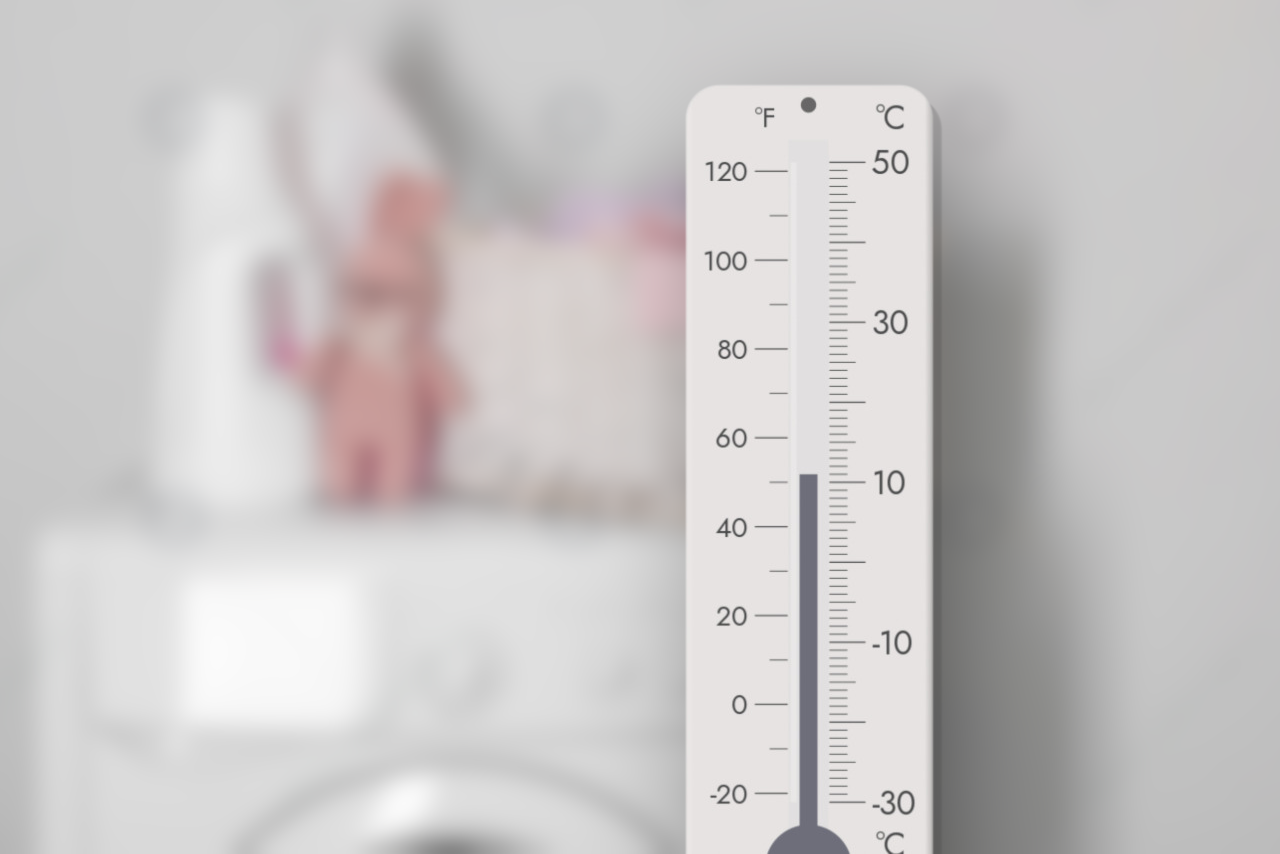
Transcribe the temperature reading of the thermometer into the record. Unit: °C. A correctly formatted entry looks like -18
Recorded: 11
